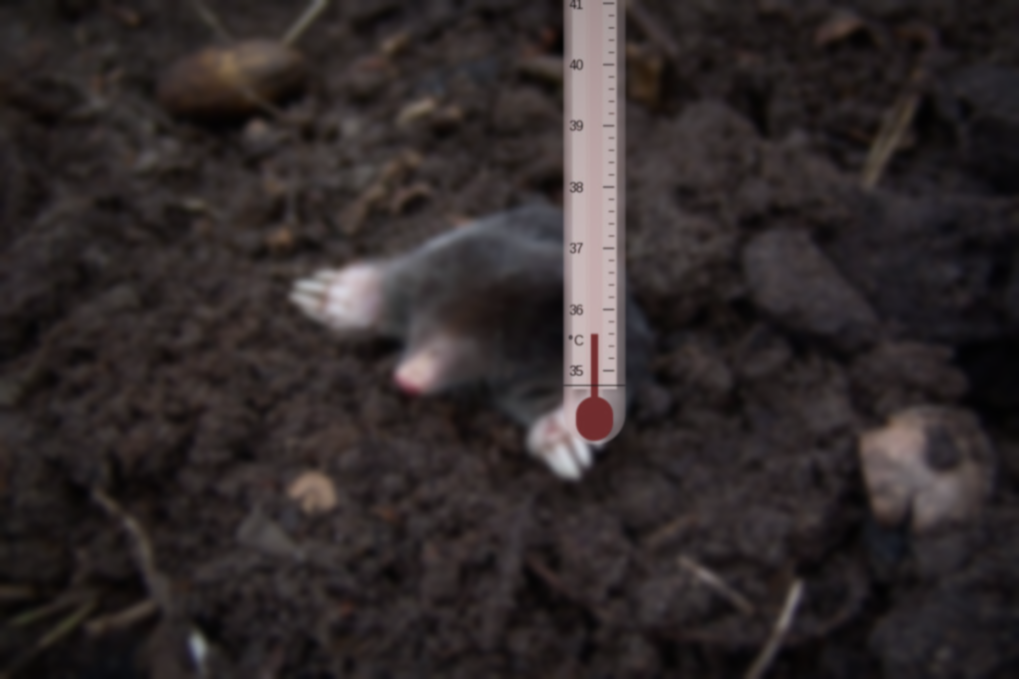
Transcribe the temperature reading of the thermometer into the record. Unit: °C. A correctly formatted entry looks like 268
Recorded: 35.6
